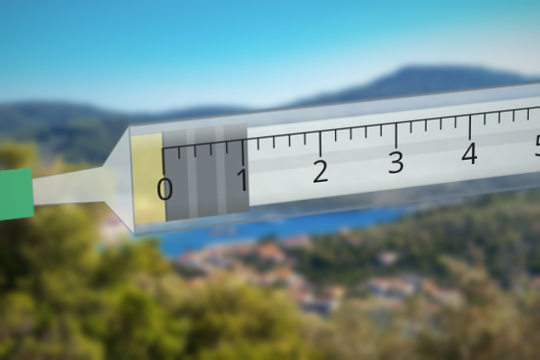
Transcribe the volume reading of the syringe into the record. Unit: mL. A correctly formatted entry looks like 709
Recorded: 0
